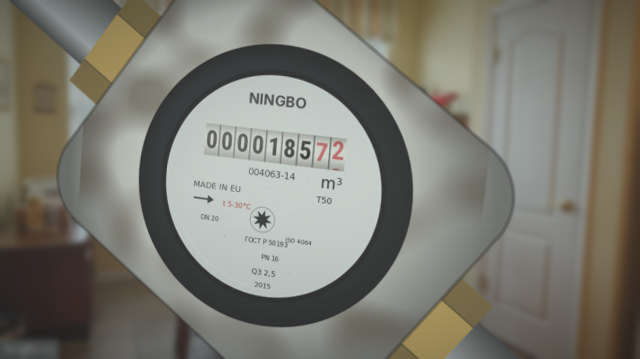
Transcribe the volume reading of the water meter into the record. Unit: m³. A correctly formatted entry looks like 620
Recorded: 185.72
